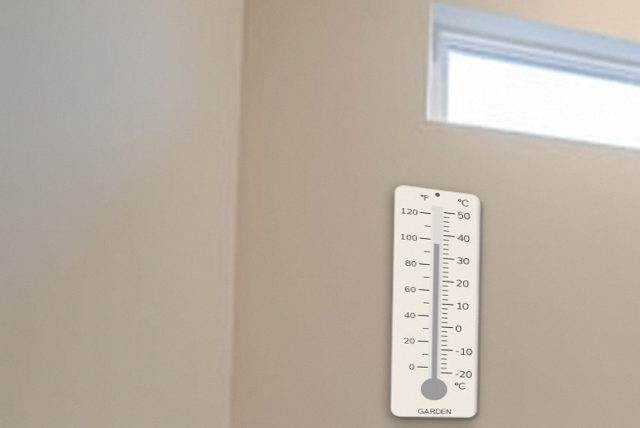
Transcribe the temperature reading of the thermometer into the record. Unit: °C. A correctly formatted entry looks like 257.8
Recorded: 36
